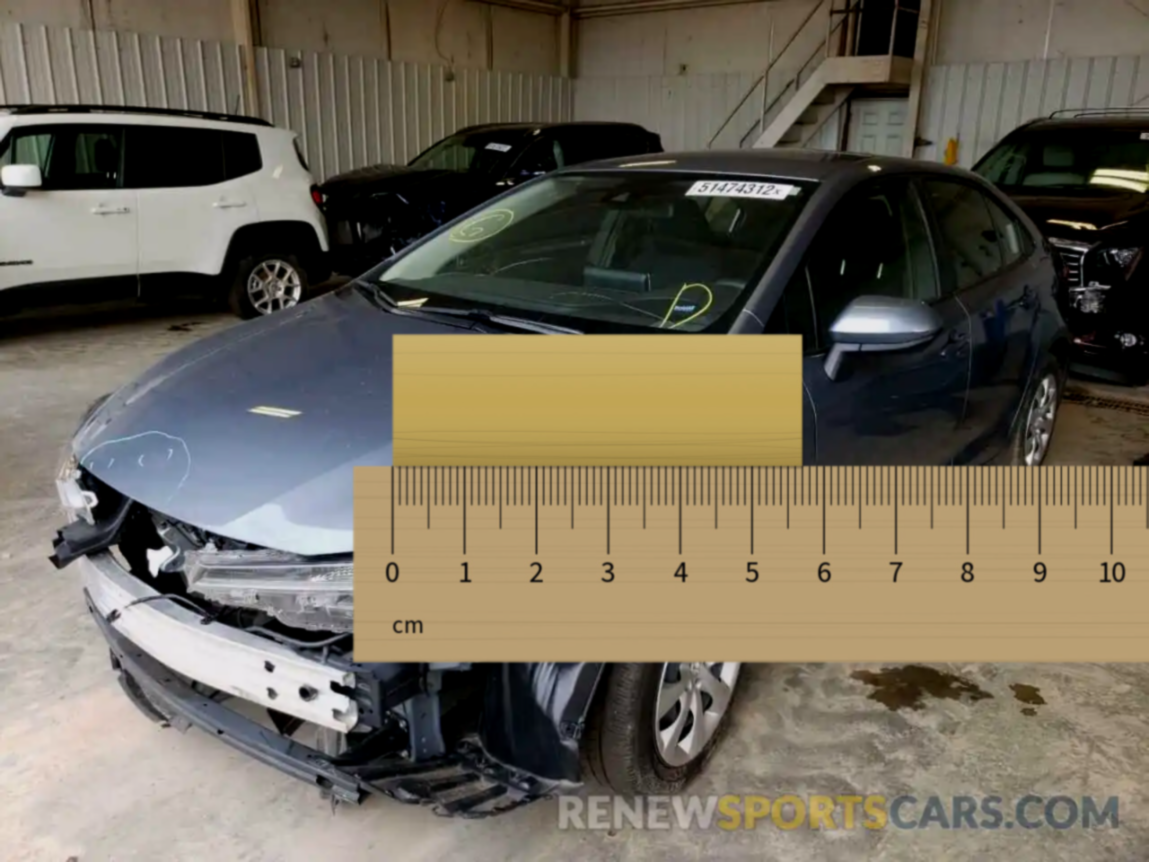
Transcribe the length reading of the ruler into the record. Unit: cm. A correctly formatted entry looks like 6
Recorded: 5.7
